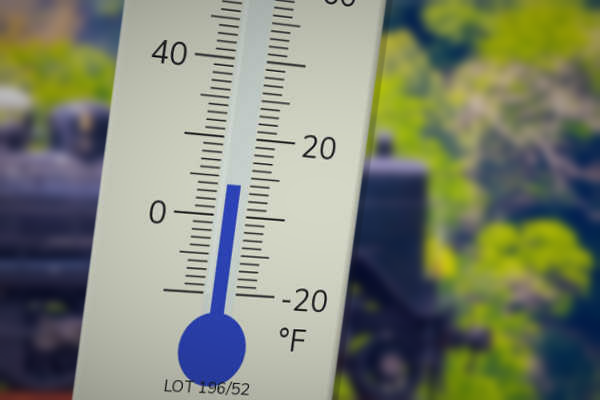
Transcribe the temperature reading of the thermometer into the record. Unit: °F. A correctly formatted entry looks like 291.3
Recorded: 8
